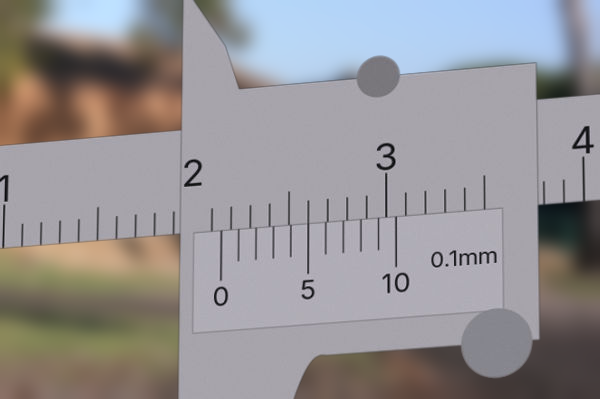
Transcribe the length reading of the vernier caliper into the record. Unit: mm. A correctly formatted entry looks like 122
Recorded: 21.5
